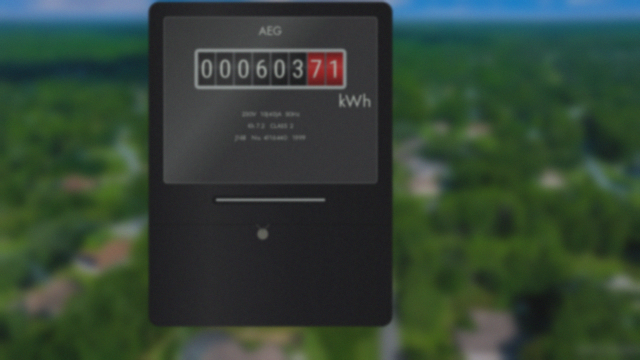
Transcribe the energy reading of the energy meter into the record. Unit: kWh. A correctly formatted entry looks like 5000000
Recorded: 603.71
